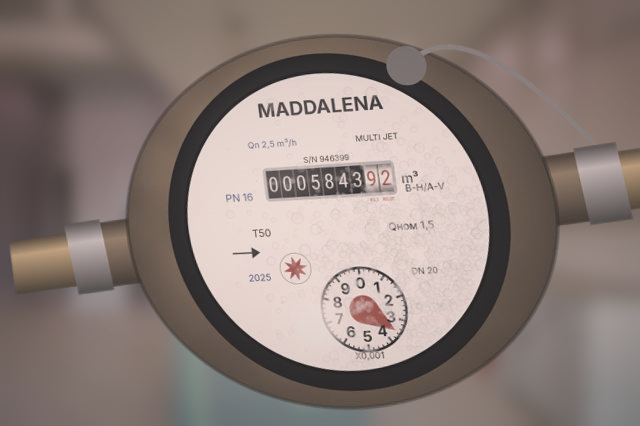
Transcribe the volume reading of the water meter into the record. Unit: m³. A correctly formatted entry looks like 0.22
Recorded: 5843.923
